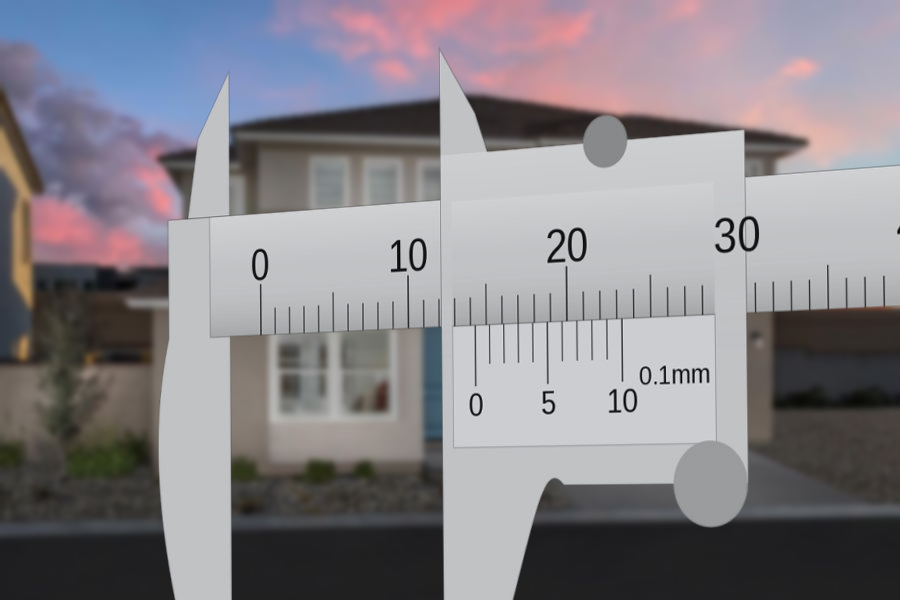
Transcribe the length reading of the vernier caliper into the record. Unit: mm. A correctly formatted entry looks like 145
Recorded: 14.3
